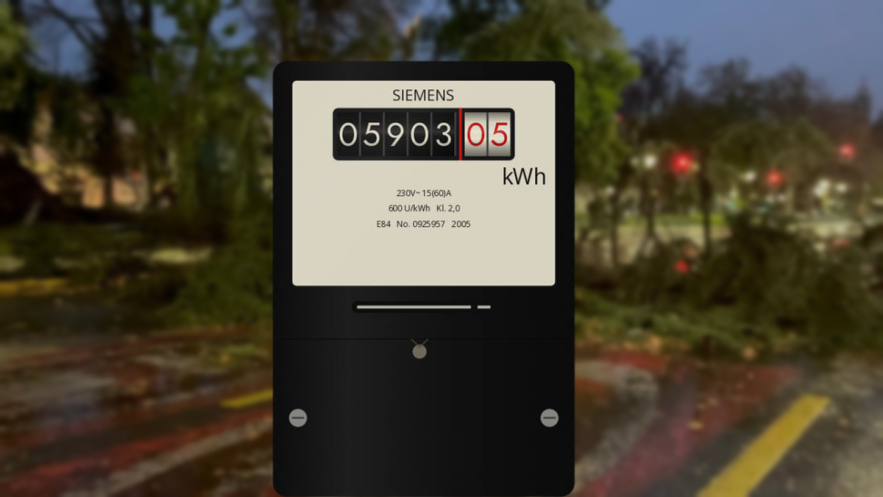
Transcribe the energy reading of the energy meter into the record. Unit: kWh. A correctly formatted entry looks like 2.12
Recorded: 5903.05
